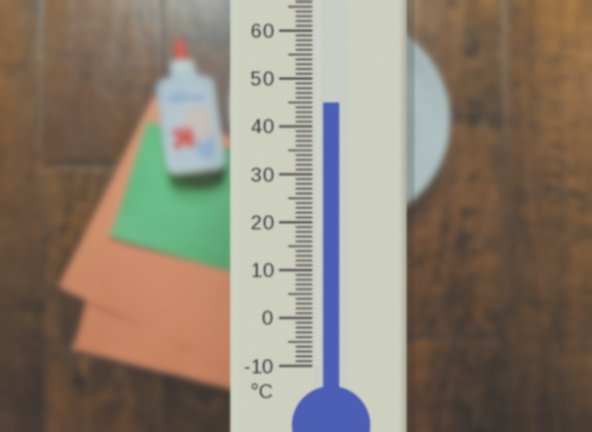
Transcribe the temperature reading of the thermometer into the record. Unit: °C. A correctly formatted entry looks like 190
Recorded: 45
